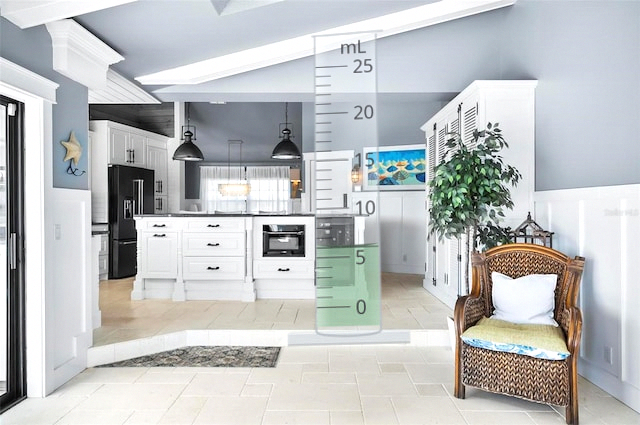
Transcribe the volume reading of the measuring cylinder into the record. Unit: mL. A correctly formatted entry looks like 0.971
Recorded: 6
